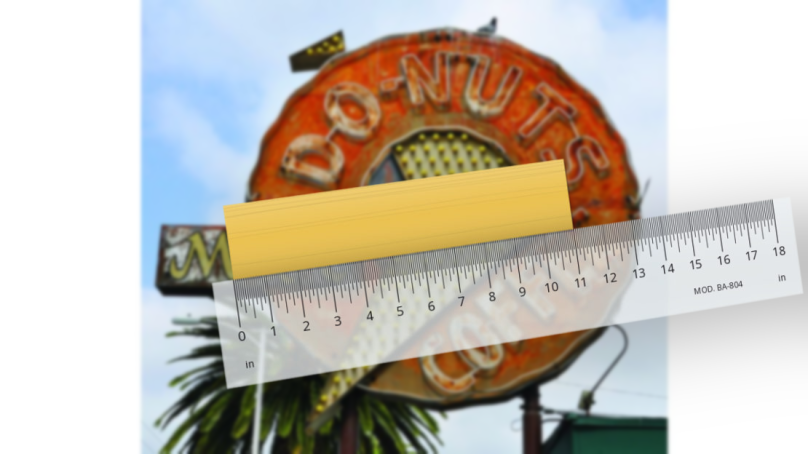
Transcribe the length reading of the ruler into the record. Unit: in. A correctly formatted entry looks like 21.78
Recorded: 11
